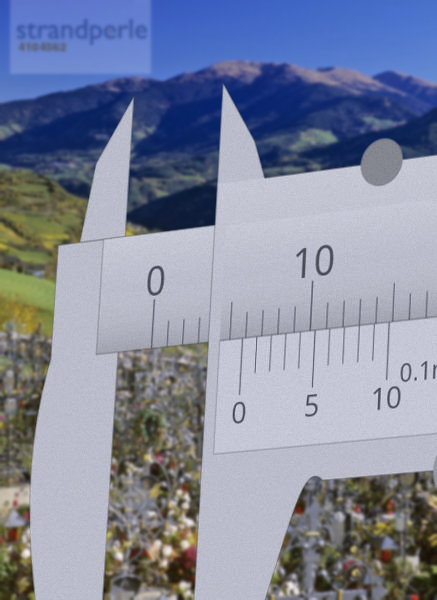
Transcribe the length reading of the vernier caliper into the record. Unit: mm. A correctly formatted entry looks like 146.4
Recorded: 5.8
